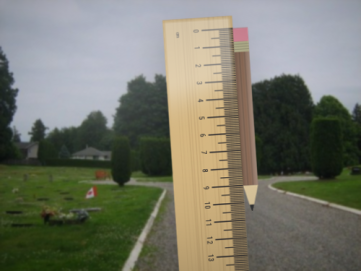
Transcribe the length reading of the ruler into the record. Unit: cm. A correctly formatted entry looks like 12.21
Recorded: 10.5
